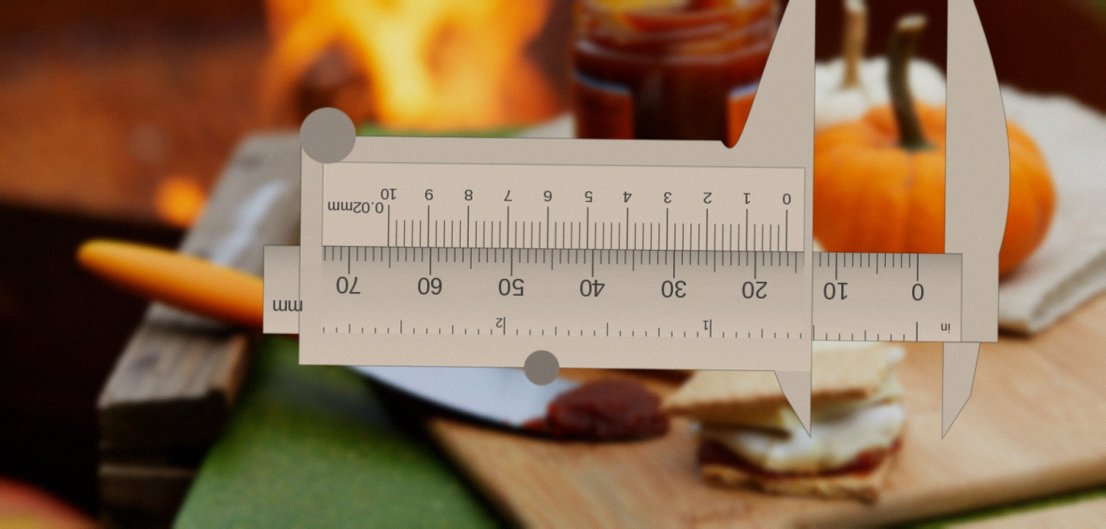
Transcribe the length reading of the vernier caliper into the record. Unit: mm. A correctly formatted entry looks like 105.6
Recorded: 16.2
